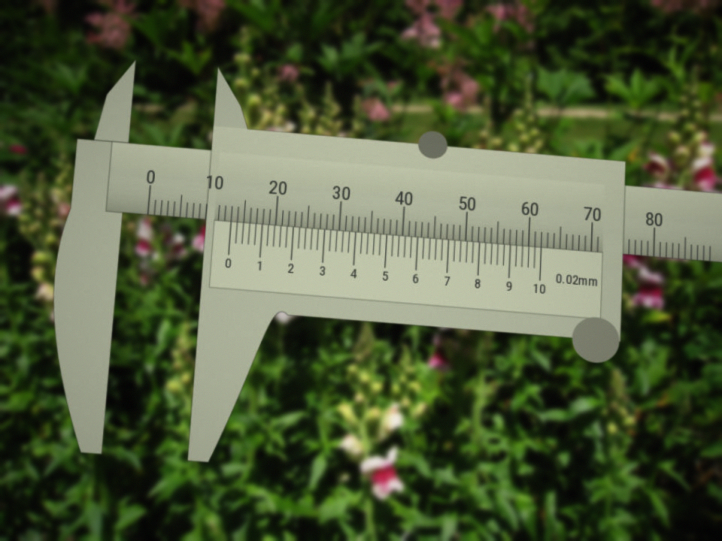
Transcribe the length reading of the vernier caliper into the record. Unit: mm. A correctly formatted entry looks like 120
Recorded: 13.0
